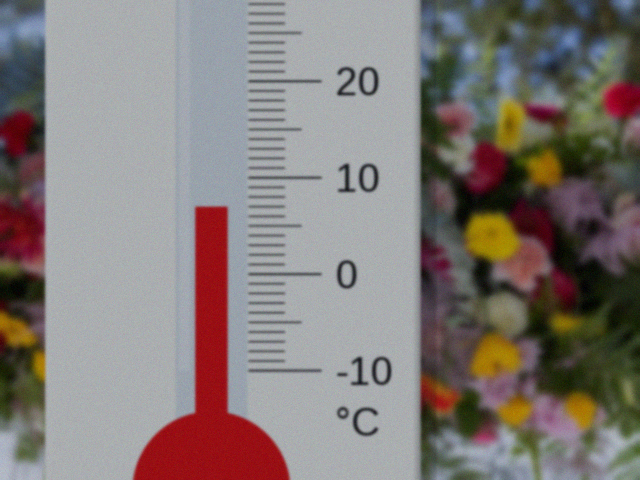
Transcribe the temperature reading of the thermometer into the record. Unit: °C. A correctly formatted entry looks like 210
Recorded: 7
